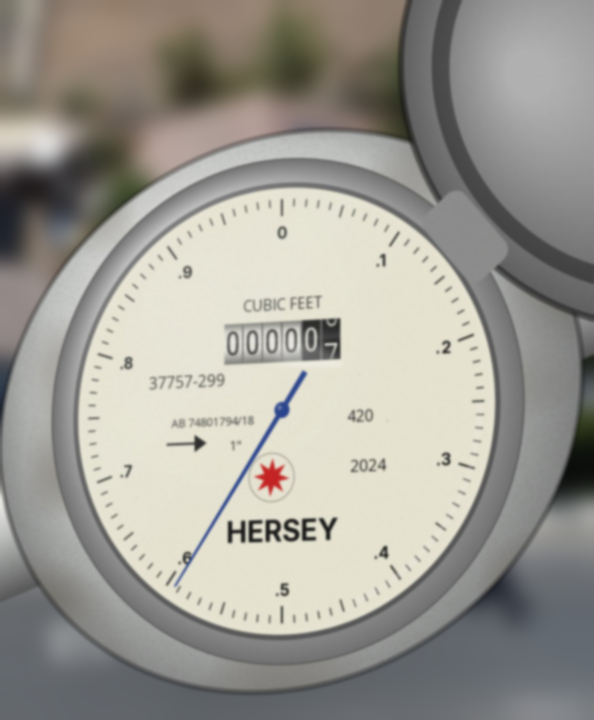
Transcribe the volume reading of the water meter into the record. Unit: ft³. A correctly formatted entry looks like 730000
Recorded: 6.59
